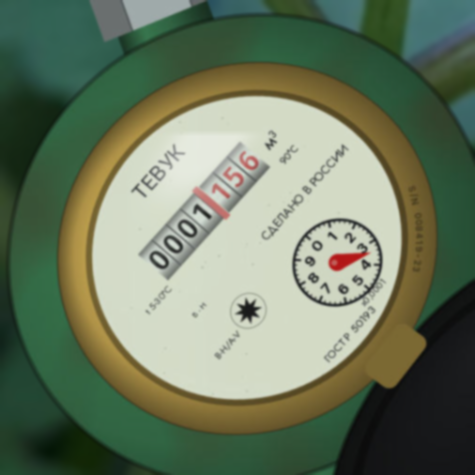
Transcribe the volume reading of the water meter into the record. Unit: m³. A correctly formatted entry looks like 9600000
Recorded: 1.1563
